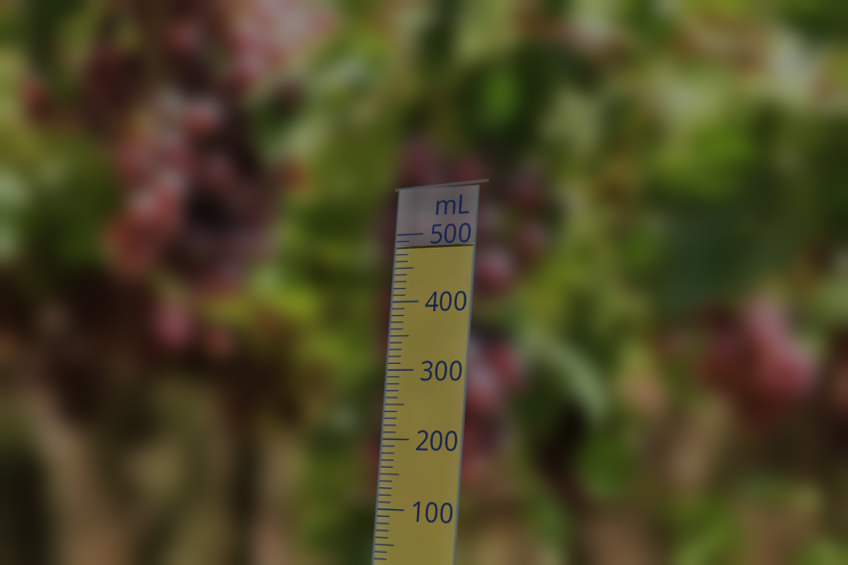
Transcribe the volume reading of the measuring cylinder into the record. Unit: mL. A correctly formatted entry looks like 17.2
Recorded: 480
